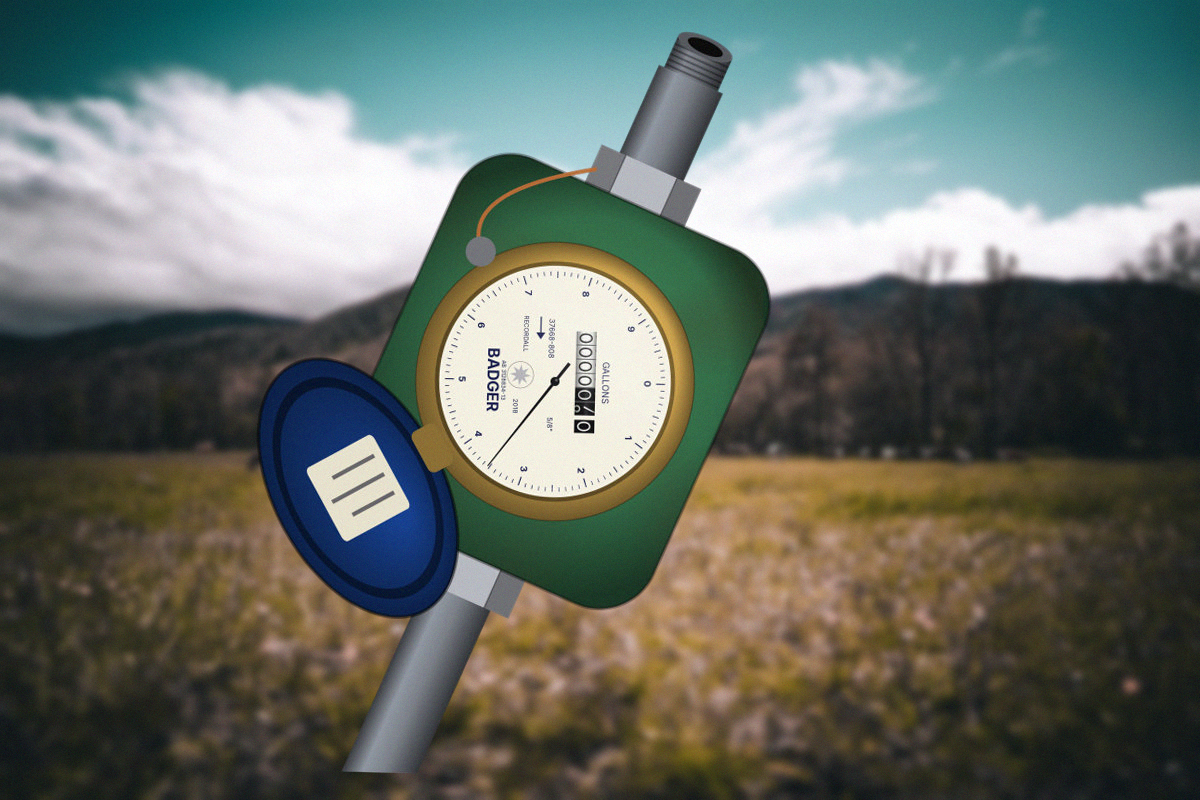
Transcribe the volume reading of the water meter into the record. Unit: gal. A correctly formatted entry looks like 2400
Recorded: 73.5
